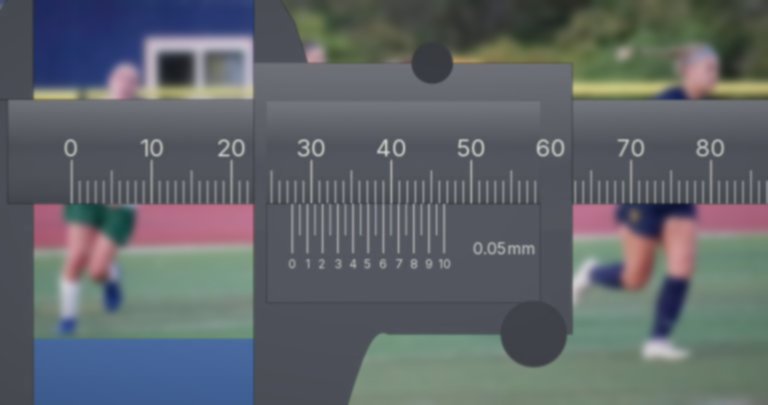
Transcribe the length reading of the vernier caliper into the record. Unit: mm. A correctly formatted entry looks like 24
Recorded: 27.6
